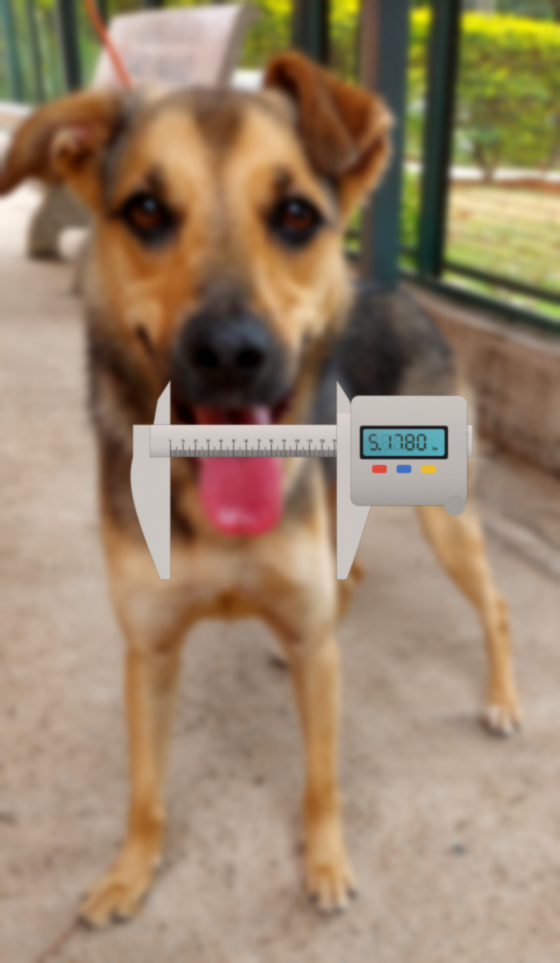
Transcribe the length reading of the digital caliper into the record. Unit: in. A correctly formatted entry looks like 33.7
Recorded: 5.1780
